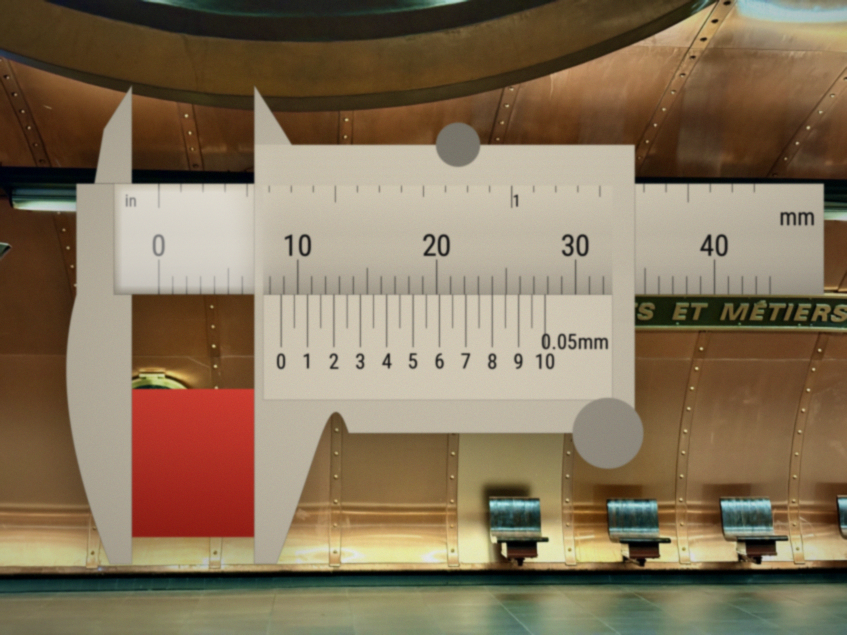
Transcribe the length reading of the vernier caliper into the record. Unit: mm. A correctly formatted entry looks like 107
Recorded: 8.8
